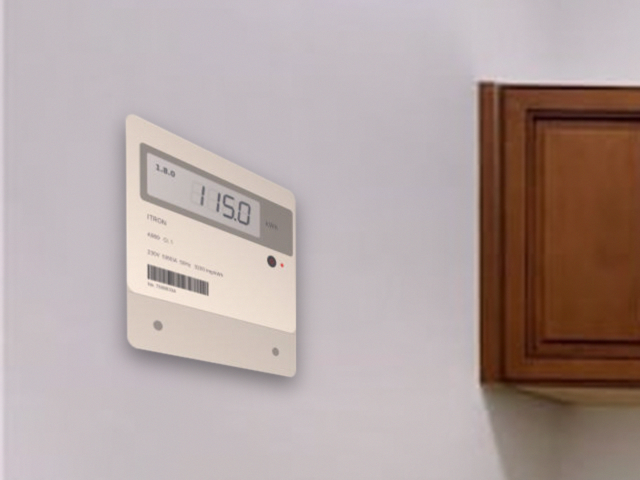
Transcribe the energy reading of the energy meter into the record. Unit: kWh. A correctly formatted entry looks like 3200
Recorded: 115.0
